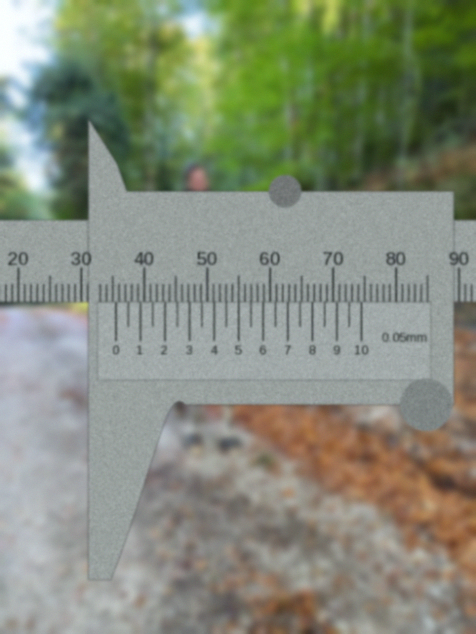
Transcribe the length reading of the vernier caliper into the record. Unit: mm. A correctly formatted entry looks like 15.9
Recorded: 35.5
